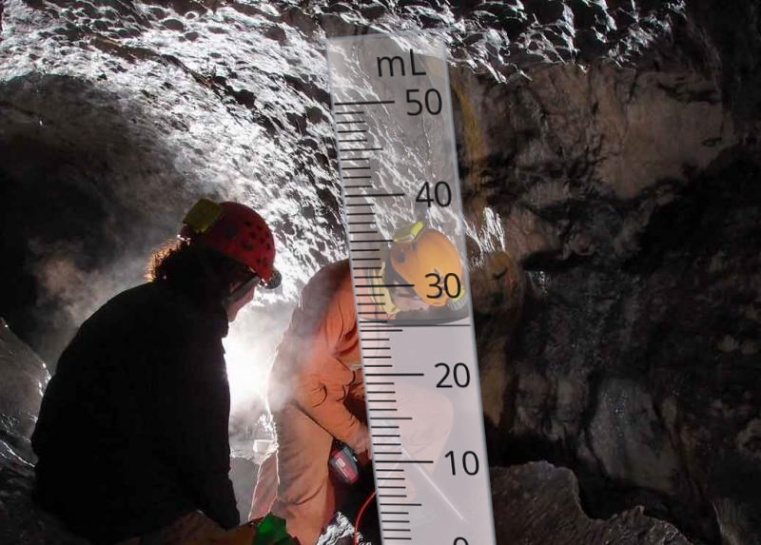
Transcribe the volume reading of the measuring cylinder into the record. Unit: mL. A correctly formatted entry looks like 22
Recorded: 25.5
